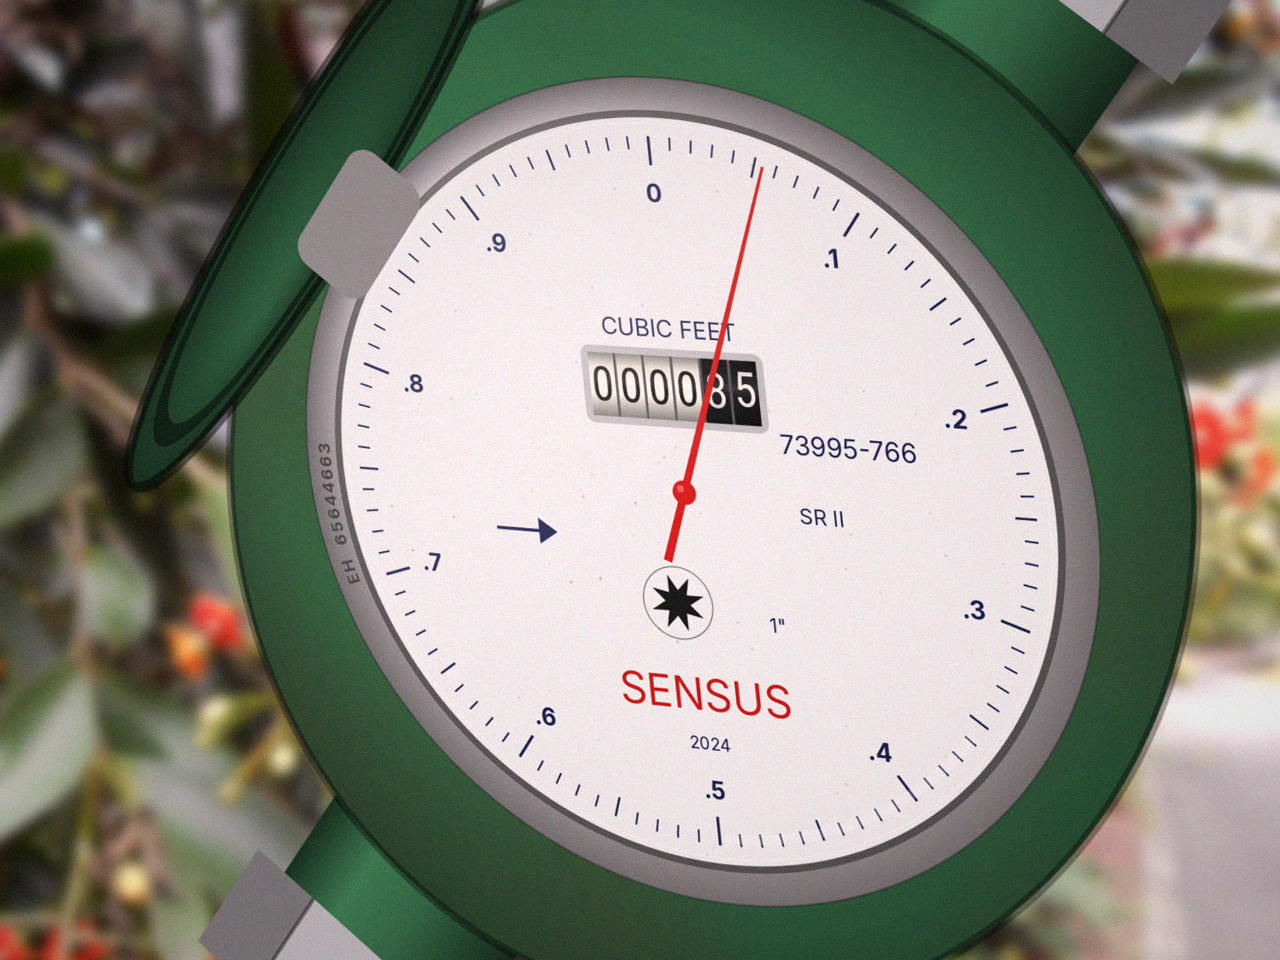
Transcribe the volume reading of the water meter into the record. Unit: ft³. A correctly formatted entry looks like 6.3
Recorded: 85.05
